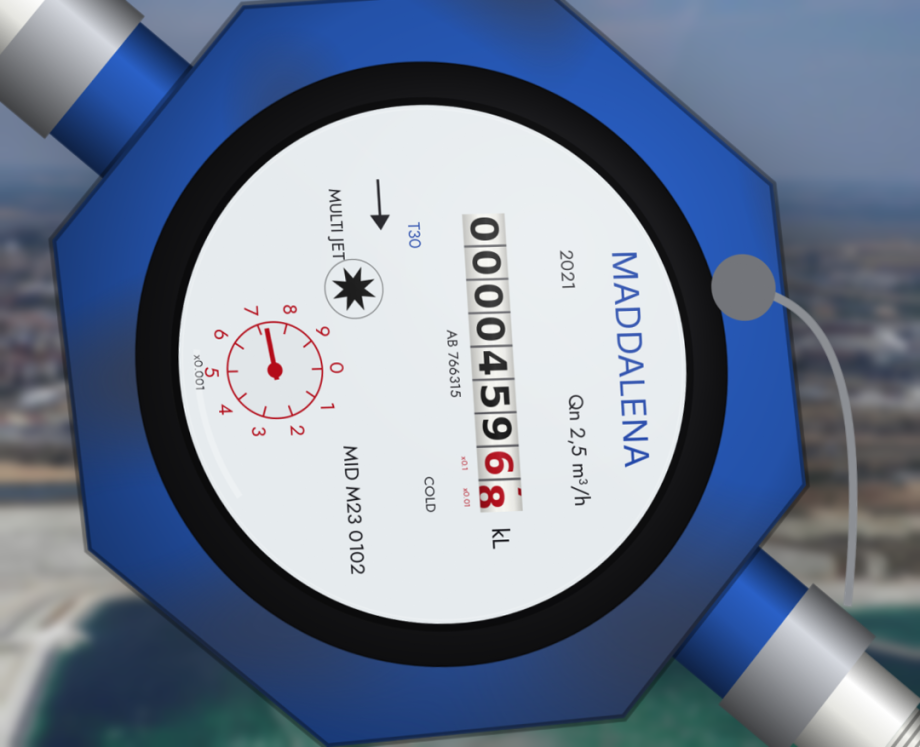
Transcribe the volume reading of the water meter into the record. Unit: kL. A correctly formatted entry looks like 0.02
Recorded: 459.677
